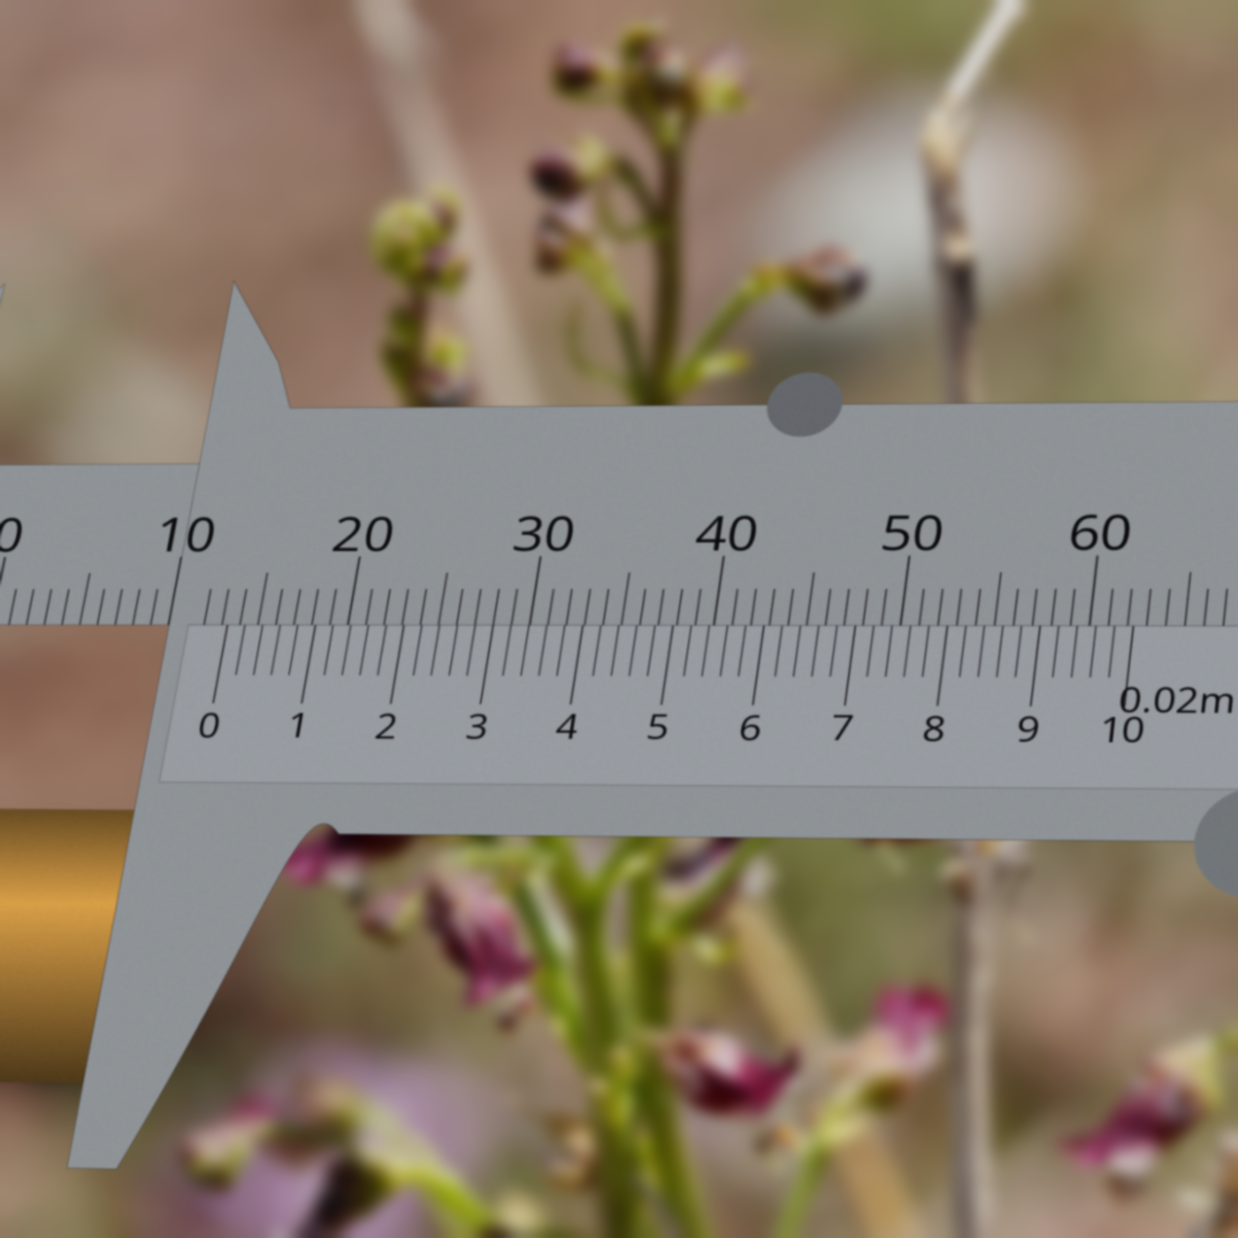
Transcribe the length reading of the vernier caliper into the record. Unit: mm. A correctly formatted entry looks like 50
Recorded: 13.3
